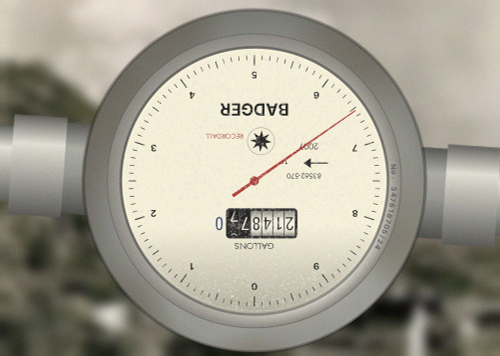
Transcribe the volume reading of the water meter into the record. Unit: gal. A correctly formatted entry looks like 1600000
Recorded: 2148766.5
